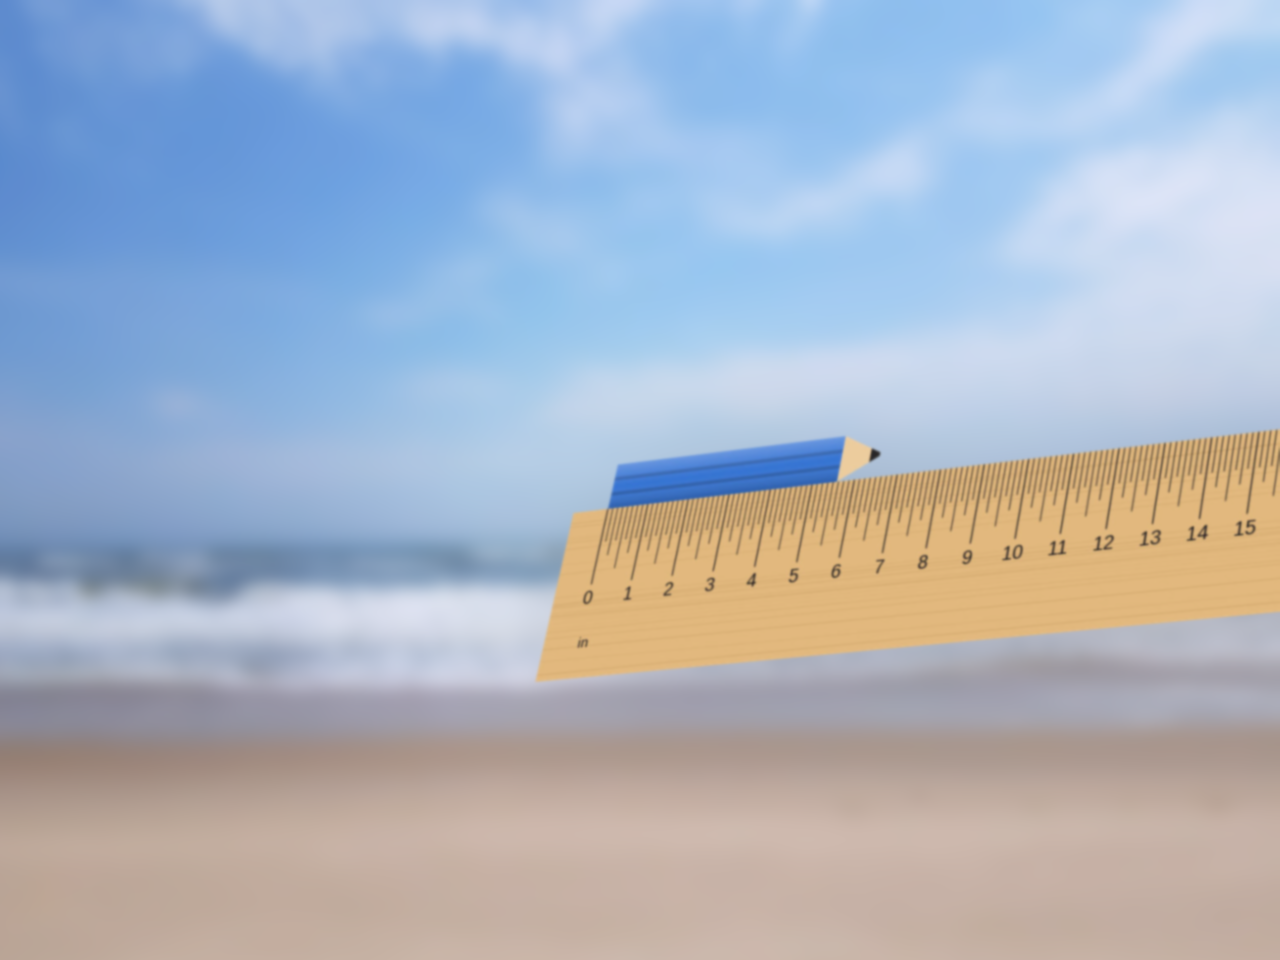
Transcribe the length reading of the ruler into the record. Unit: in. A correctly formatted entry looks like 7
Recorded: 6.5
